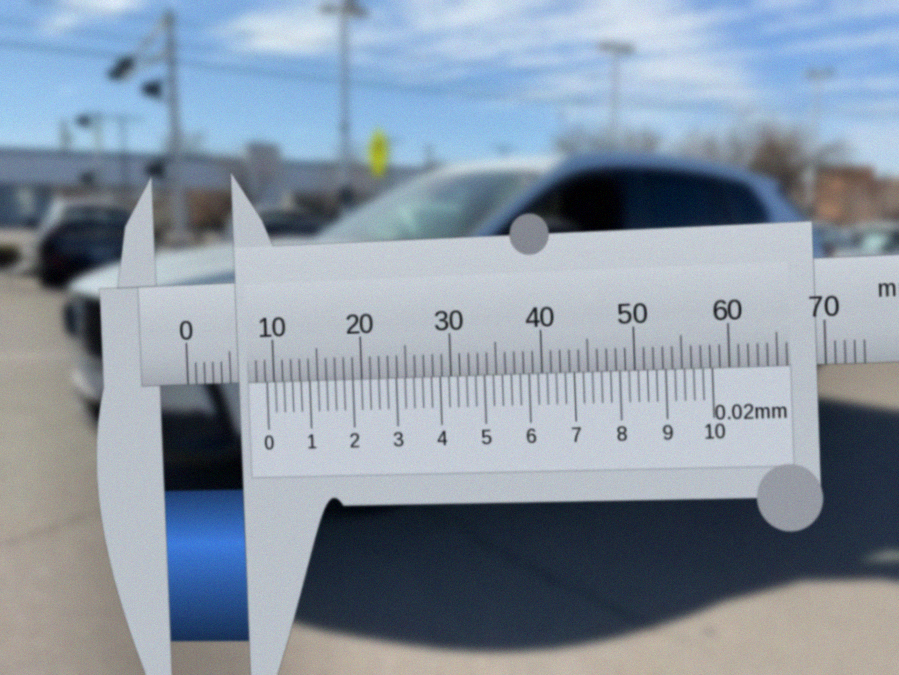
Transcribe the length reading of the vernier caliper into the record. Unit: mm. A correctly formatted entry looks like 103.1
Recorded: 9.2
